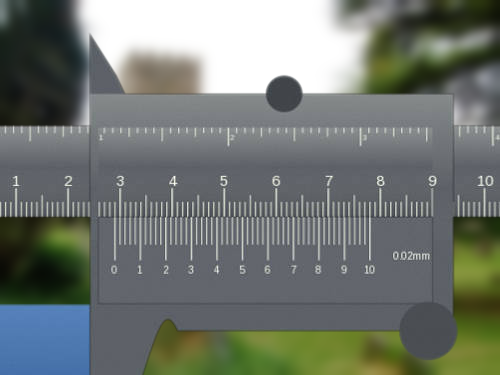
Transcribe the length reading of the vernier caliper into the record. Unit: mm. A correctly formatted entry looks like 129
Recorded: 29.0
